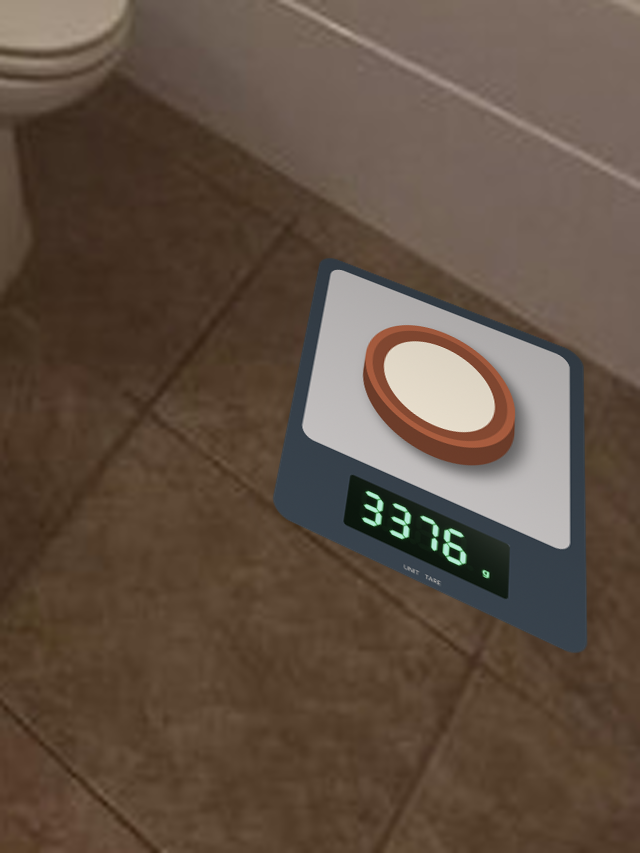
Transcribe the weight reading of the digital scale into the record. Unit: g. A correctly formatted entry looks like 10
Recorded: 3376
